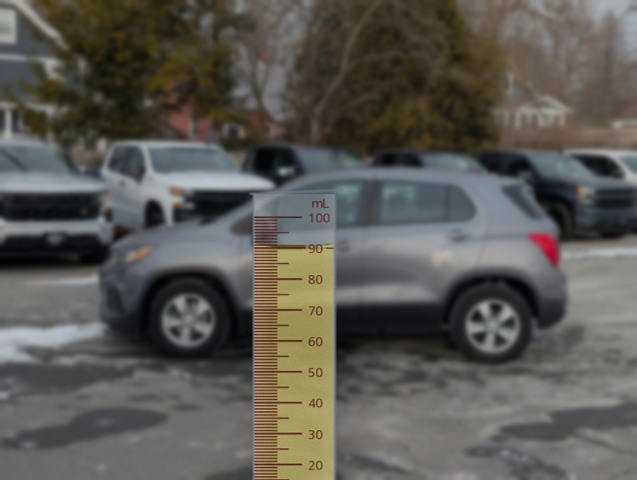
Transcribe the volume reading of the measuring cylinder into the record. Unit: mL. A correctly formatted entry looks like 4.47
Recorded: 90
